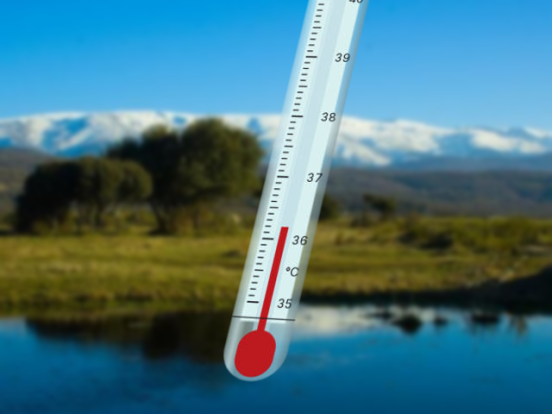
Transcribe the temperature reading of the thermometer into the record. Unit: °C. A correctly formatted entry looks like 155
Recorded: 36.2
